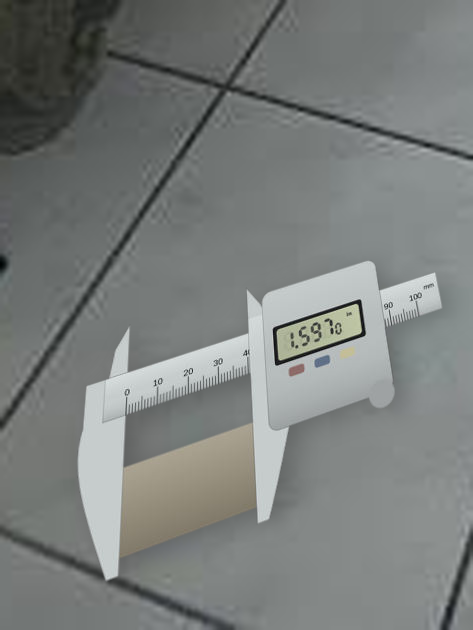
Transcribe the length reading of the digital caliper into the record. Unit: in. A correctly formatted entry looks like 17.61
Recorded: 1.5970
